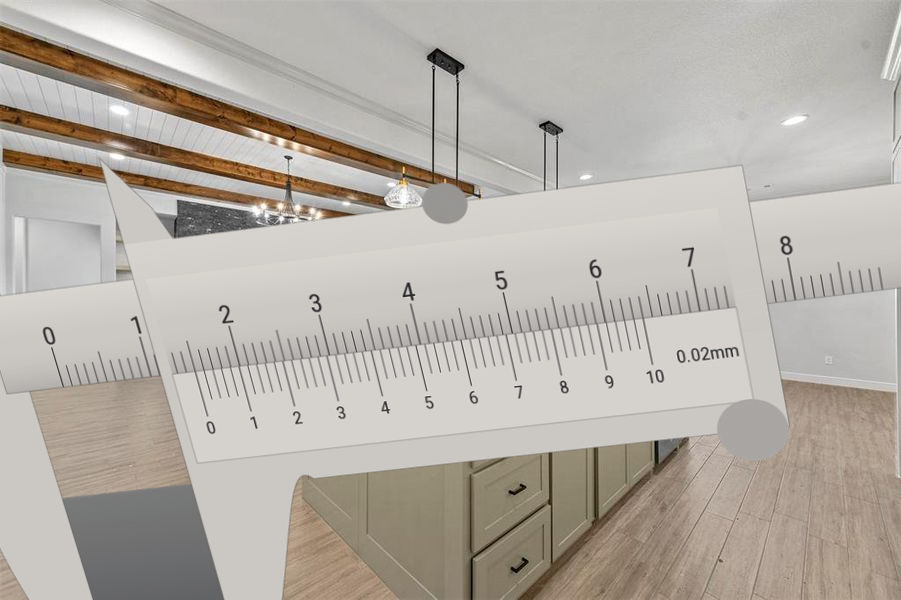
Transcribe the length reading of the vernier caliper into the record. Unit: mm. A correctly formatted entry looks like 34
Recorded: 15.0
